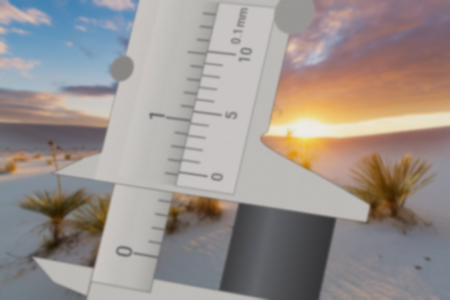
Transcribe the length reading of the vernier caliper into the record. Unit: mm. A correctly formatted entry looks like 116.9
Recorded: 6.2
